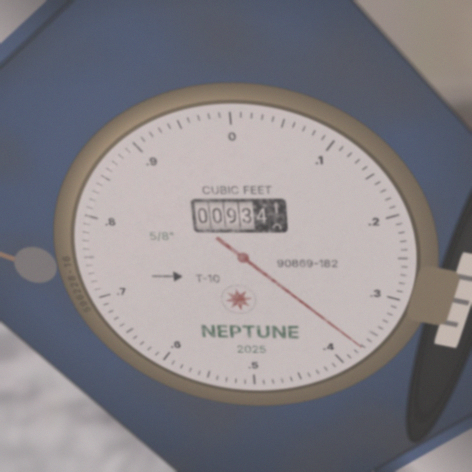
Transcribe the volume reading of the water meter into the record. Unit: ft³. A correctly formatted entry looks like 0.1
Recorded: 9341.37
